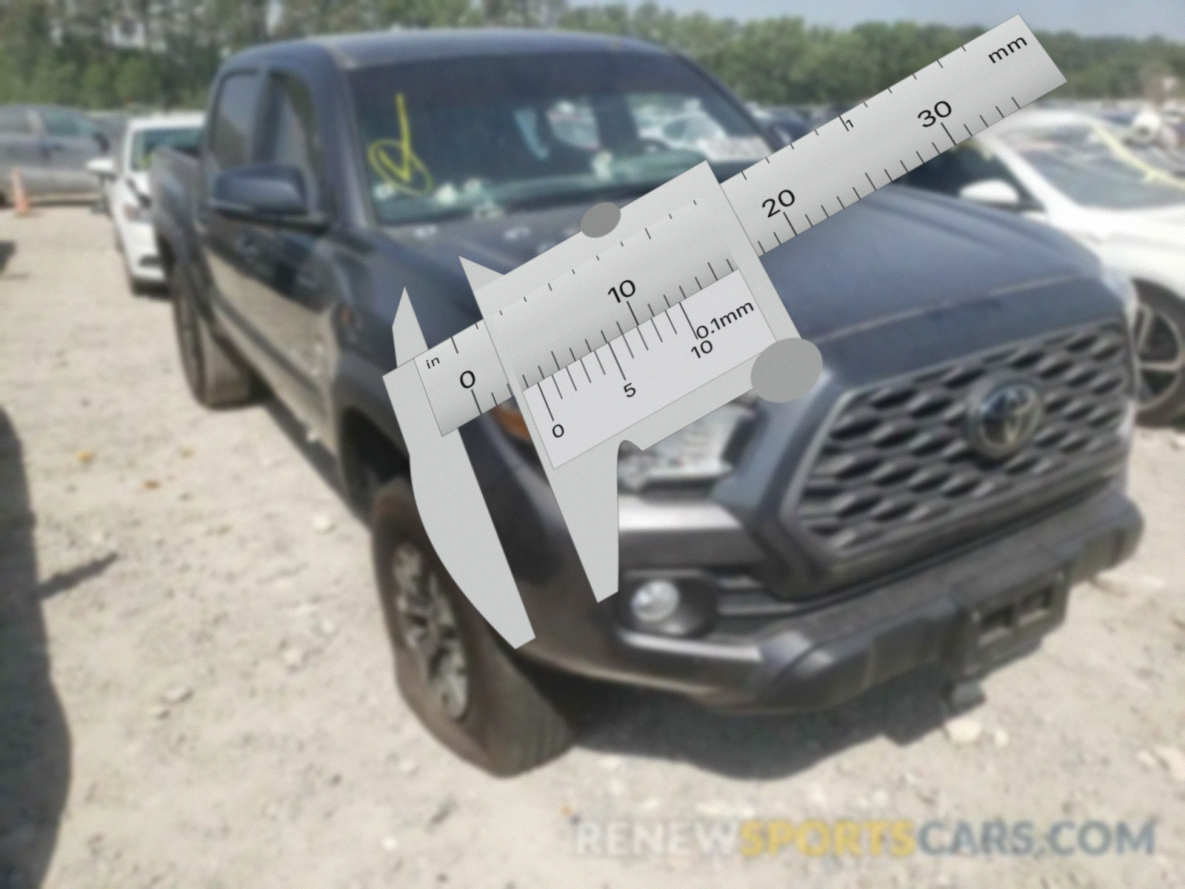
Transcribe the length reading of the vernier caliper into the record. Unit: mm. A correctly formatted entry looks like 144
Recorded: 3.6
